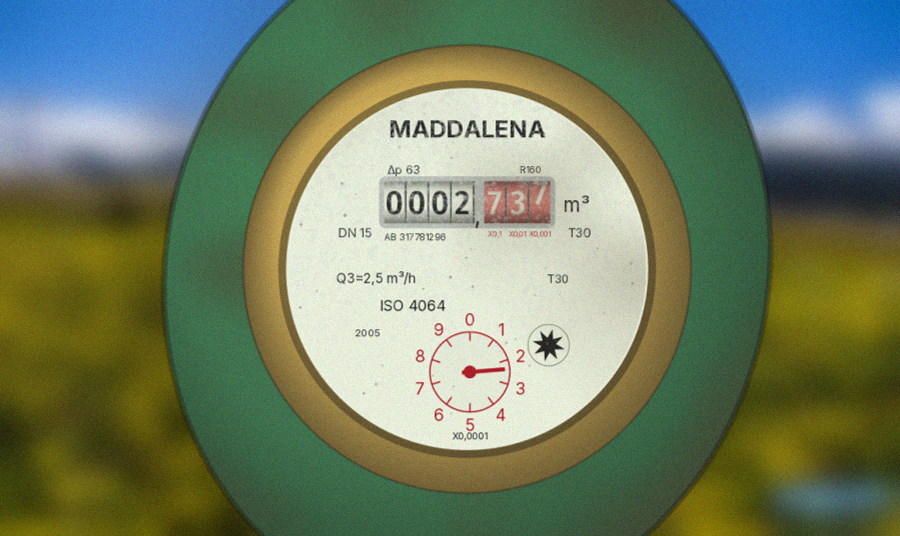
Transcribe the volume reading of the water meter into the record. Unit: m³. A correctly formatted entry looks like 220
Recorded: 2.7372
